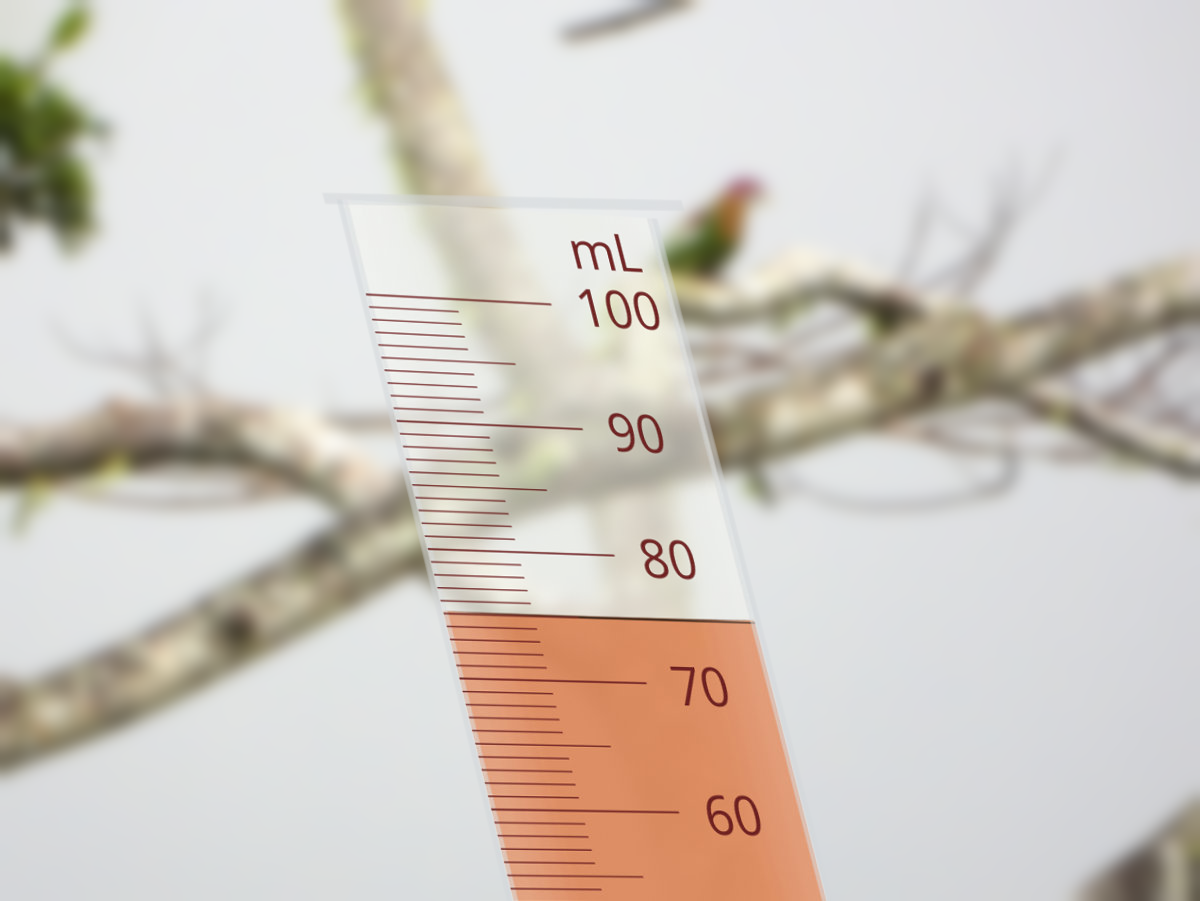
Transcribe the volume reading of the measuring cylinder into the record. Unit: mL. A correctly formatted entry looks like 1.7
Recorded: 75
